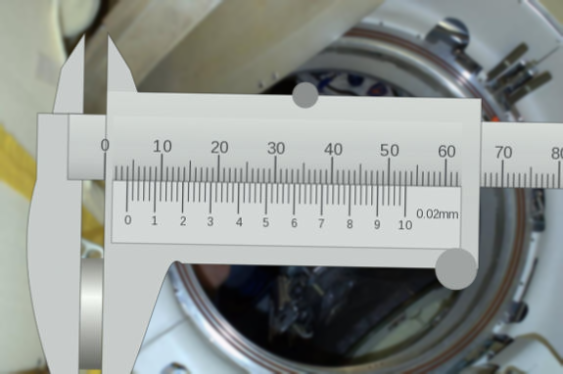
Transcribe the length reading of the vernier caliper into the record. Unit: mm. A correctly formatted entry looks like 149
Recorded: 4.0
